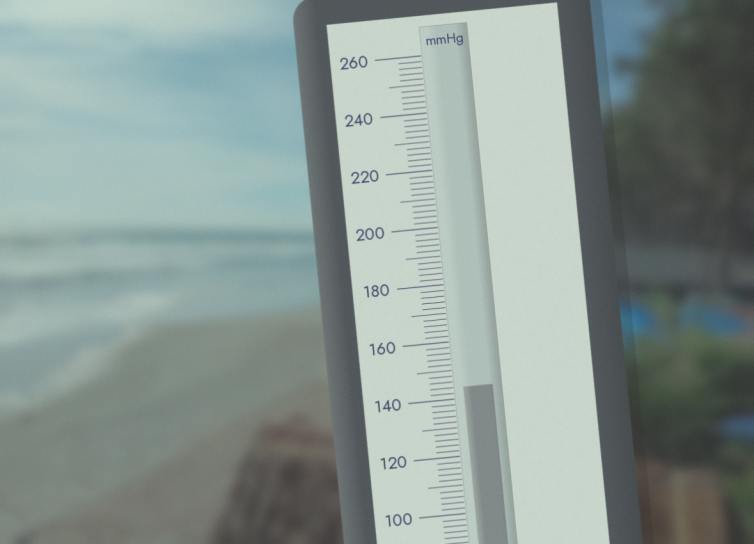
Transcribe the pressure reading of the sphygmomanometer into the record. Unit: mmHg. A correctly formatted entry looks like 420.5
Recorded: 144
